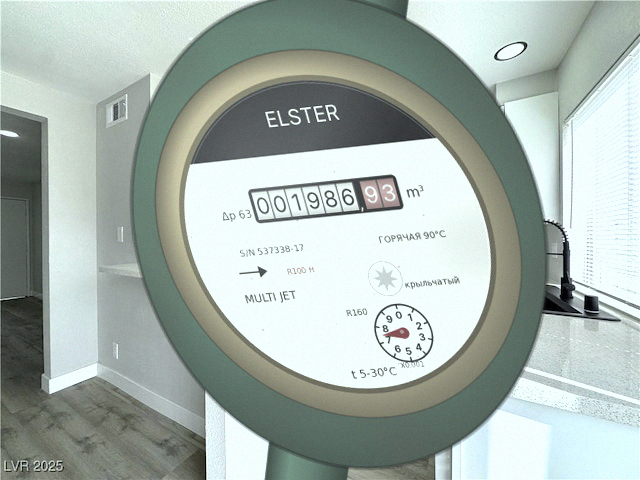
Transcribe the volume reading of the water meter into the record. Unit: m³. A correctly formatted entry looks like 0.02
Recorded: 1986.937
